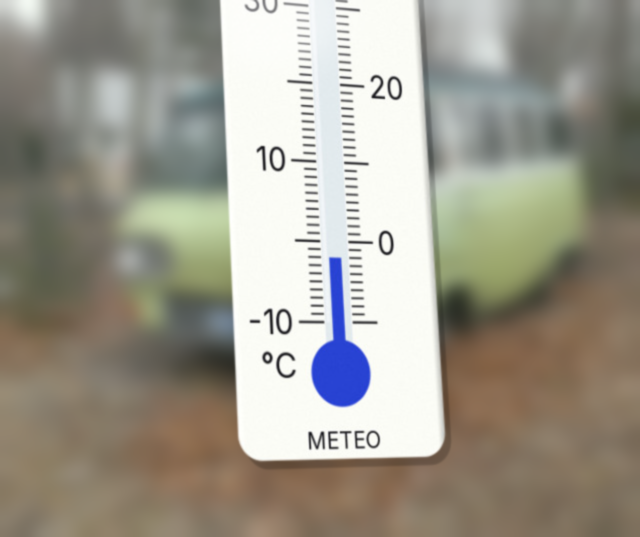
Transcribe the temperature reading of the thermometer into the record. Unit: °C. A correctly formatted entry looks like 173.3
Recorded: -2
